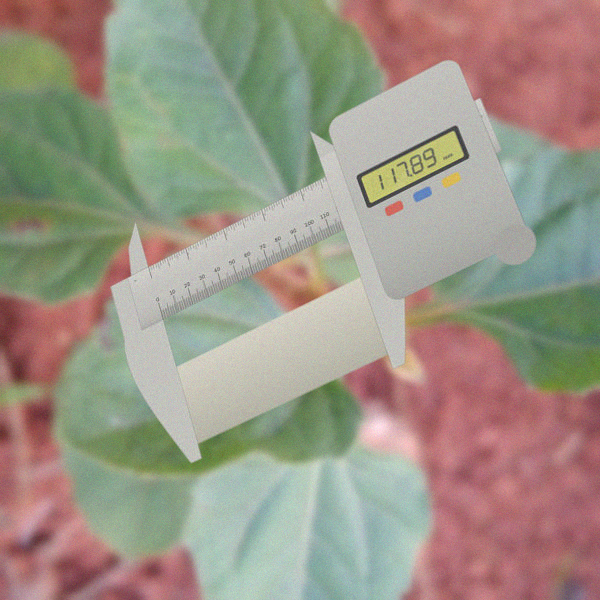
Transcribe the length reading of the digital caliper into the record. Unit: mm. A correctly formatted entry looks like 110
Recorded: 117.89
